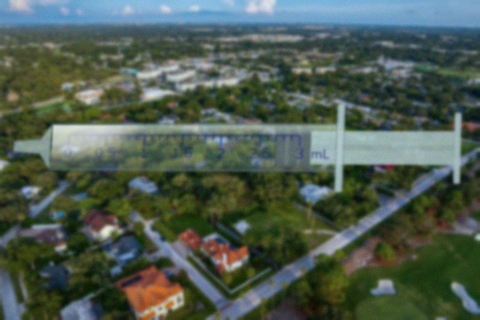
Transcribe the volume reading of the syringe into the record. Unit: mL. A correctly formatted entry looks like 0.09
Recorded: 2.7
